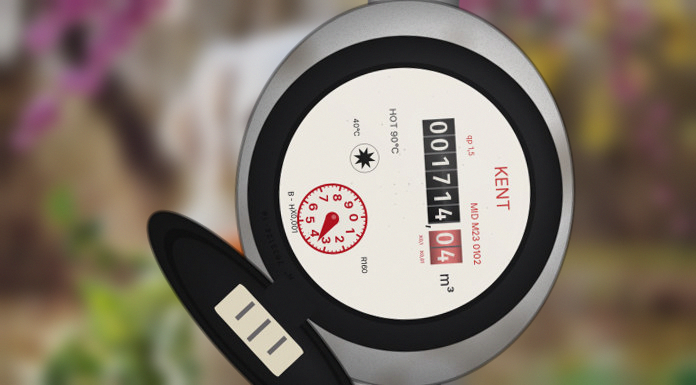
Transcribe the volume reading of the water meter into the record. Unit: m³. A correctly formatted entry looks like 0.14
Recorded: 1714.043
